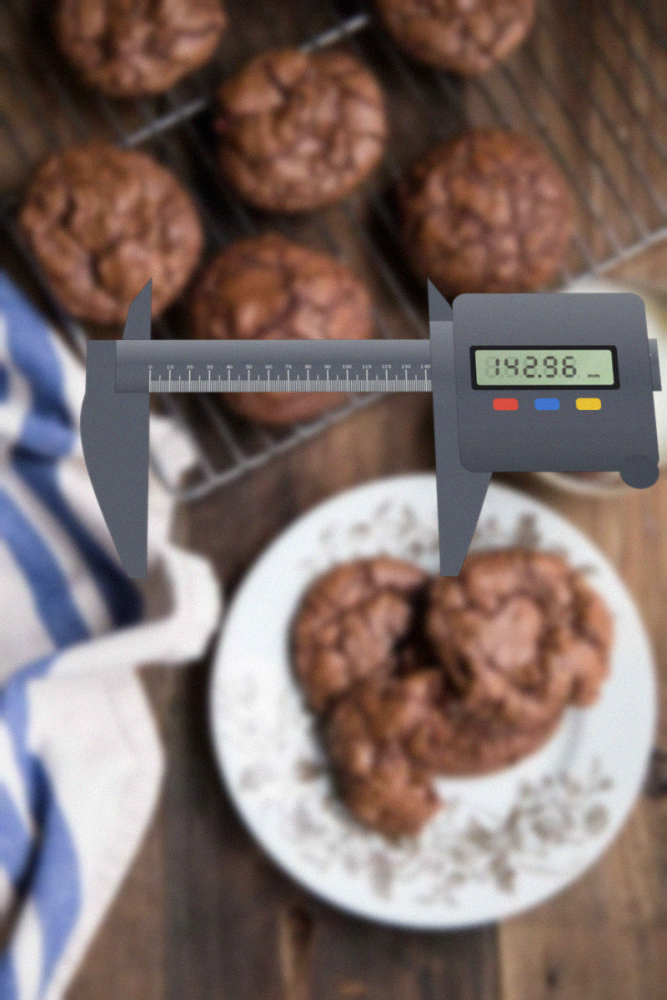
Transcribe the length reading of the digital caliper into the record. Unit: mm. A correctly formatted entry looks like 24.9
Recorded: 142.96
